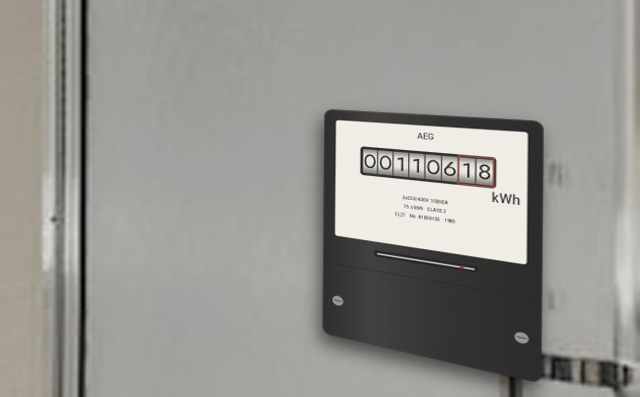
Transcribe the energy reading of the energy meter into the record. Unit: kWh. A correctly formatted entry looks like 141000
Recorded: 1106.18
